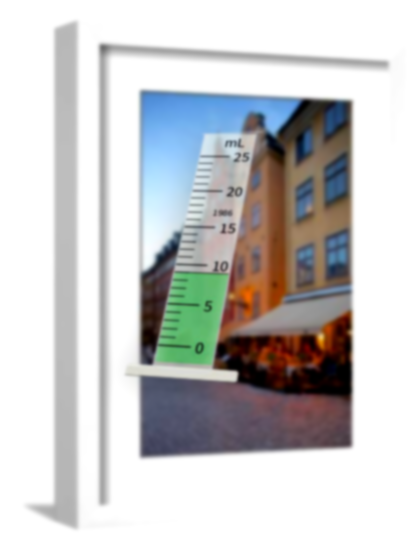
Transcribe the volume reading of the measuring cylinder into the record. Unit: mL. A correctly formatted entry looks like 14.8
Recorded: 9
